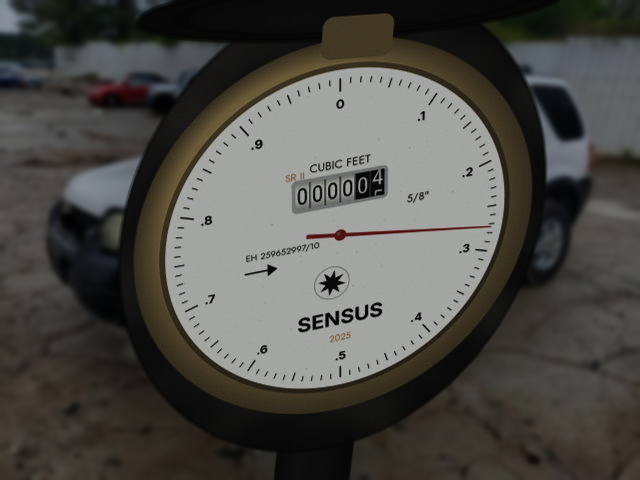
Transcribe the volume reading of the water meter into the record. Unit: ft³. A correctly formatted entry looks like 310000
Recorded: 4.27
